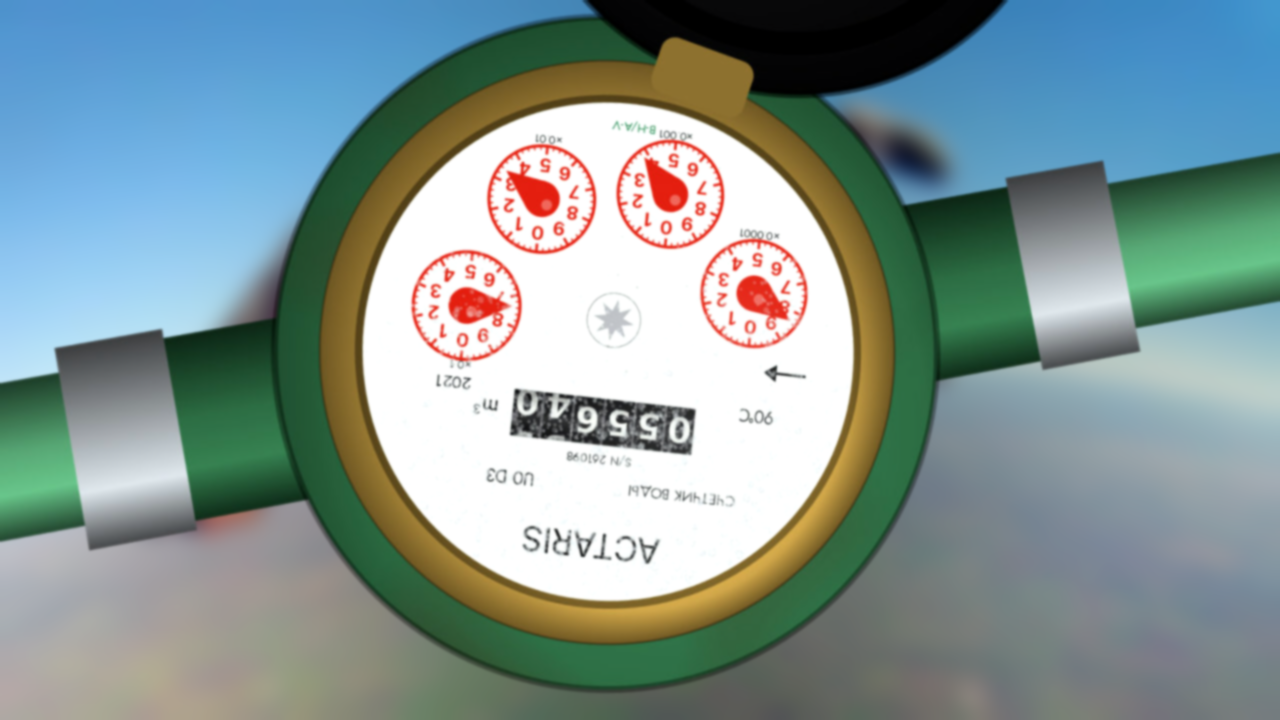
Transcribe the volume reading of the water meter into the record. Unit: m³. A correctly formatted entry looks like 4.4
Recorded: 55639.7338
